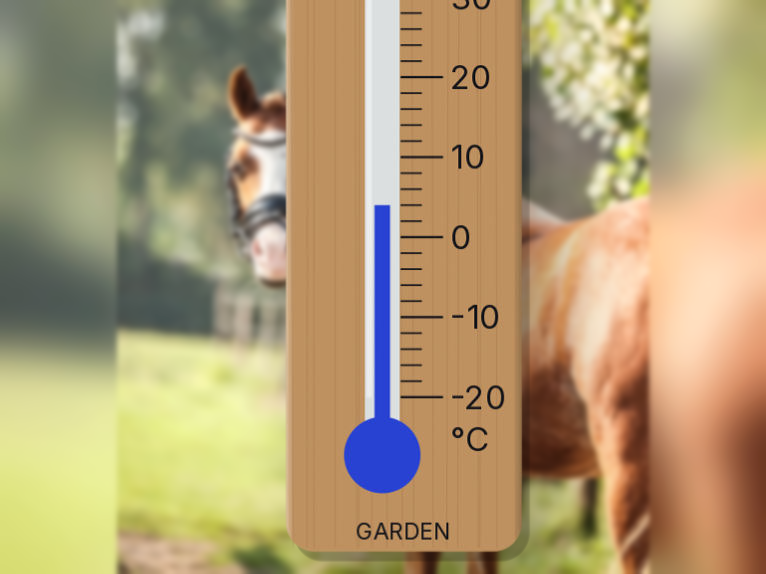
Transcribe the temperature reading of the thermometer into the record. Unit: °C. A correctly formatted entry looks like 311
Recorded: 4
